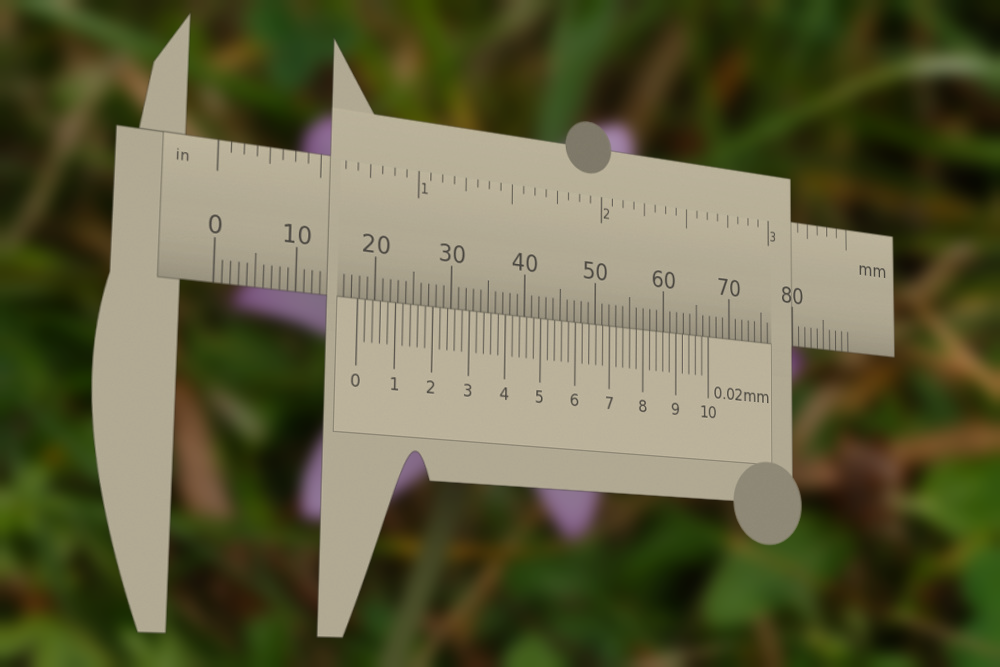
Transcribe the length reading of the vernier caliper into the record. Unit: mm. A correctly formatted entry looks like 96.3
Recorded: 17.8
